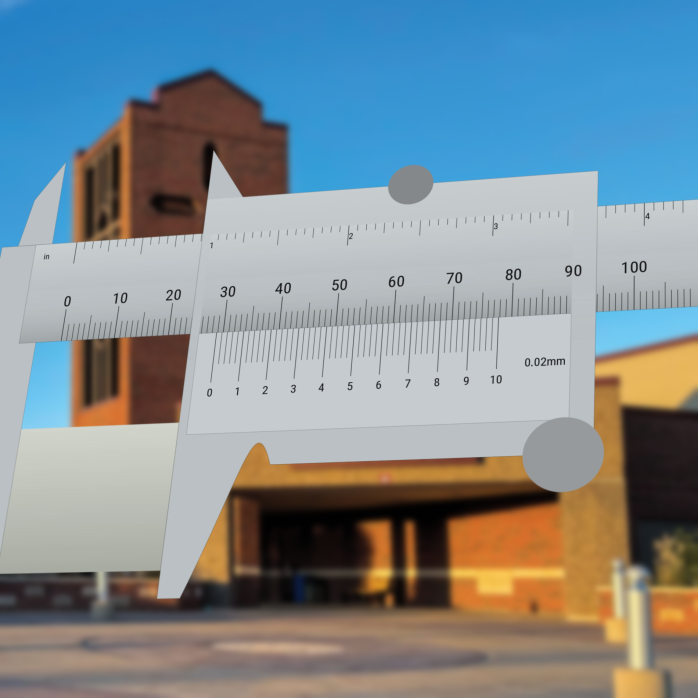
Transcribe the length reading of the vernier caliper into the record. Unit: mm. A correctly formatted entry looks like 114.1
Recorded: 28.8
